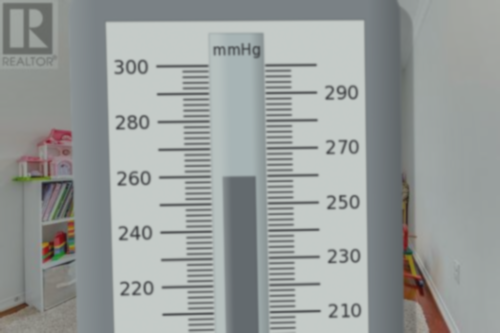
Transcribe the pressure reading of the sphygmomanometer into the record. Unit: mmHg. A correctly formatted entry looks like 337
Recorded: 260
